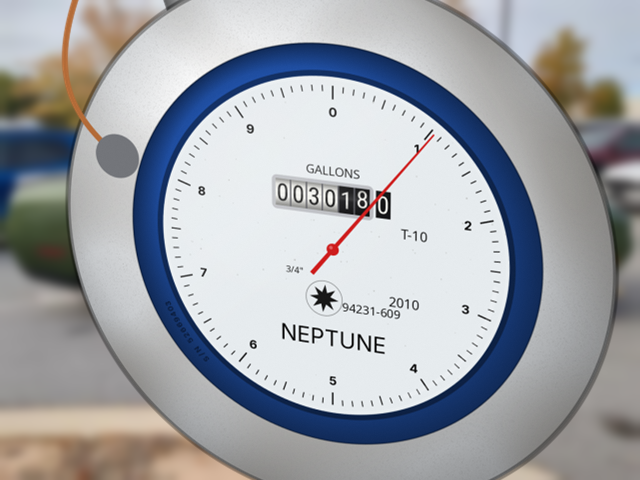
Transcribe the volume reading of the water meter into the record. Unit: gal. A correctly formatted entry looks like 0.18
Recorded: 30181.0
